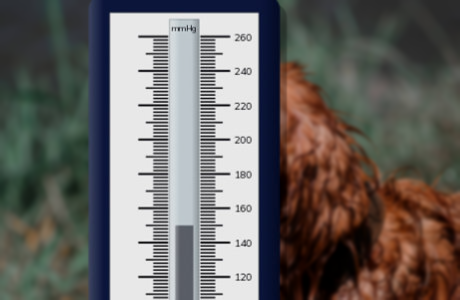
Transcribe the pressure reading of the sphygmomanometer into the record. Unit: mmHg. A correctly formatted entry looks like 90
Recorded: 150
